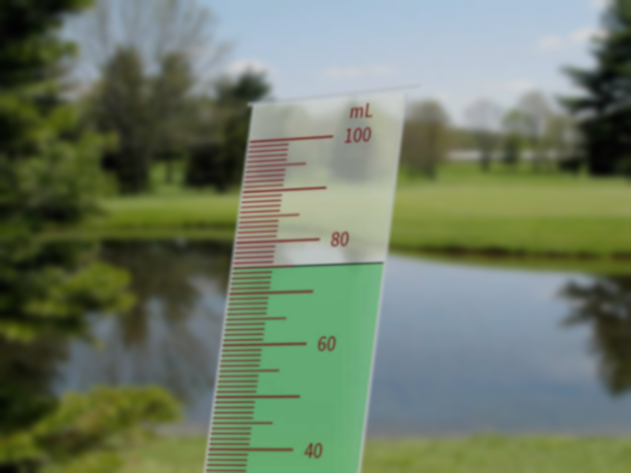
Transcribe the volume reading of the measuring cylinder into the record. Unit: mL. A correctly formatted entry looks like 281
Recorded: 75
